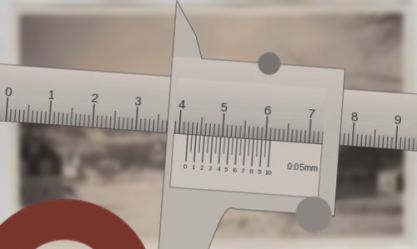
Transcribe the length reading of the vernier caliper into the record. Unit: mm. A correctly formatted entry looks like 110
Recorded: 42.0
